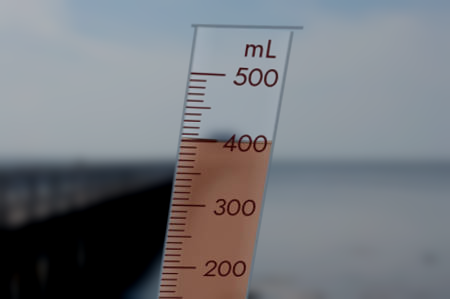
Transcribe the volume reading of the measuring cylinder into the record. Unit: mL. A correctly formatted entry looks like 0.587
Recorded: 400
